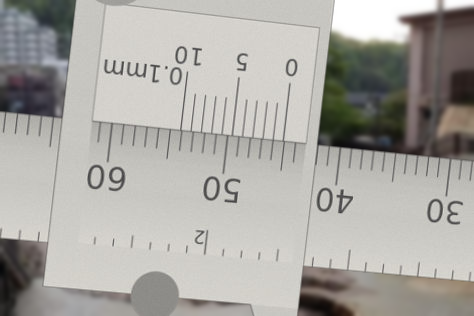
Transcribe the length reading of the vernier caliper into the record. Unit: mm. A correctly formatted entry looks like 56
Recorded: 45.1
